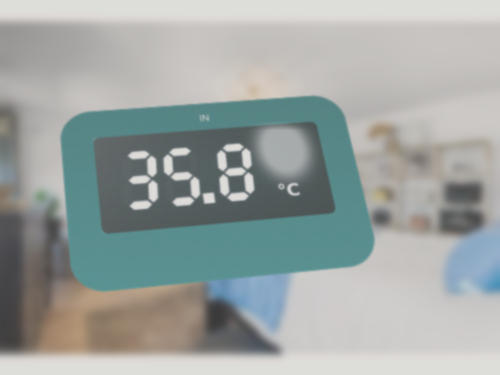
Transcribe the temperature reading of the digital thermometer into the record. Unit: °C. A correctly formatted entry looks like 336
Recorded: 35.8
